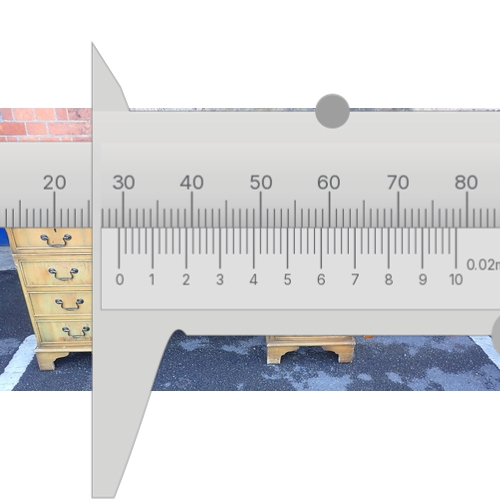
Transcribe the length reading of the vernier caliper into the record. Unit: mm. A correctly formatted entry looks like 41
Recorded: 29.4
